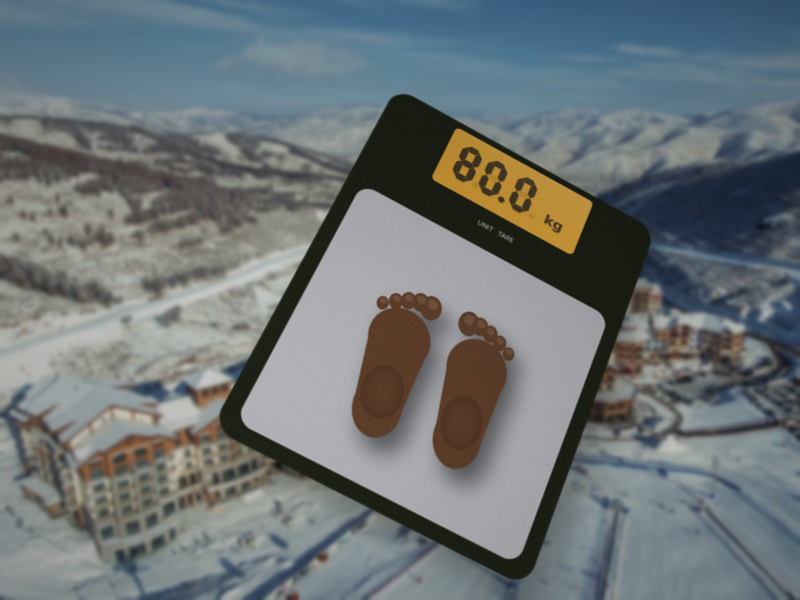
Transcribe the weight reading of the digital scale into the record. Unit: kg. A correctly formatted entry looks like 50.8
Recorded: 80.0
